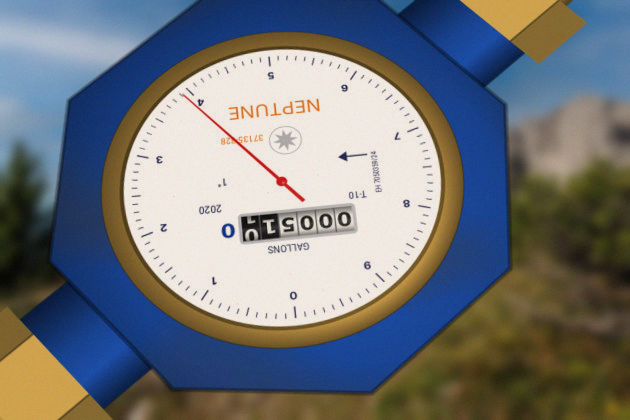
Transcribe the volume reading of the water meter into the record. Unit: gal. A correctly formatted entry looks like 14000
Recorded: 5103.9
